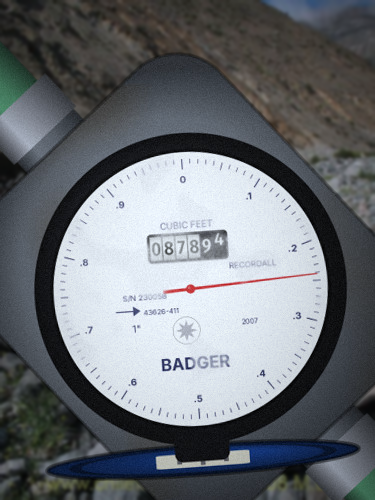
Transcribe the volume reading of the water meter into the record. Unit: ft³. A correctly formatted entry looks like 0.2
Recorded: 87894.24
